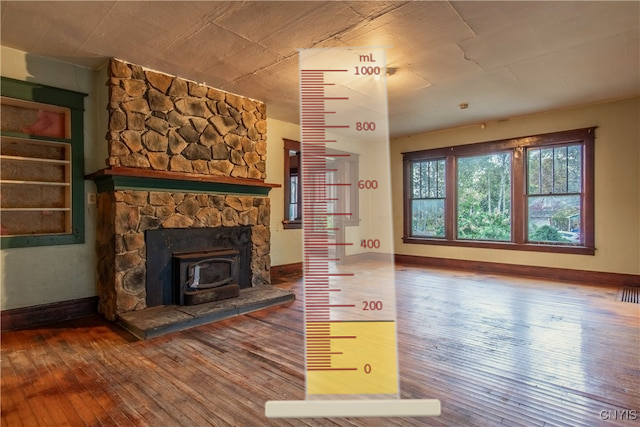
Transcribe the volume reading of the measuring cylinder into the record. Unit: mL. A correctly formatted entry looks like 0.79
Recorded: 150
